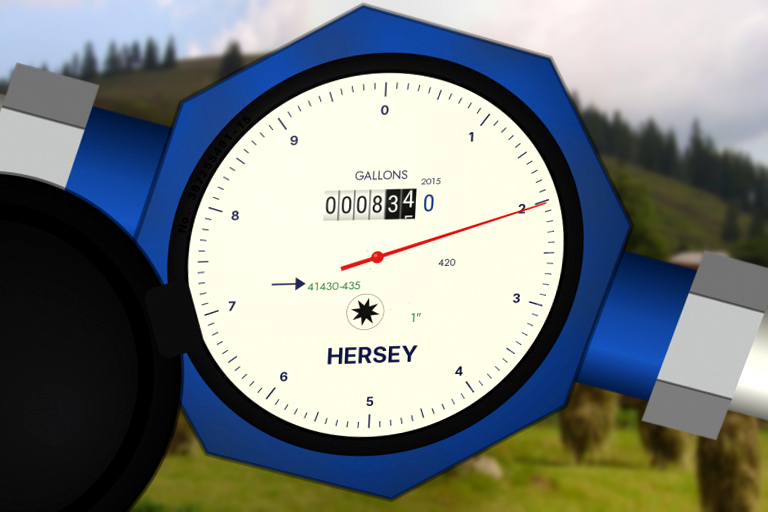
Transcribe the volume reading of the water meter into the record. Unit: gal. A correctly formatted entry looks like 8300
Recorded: 8342.0
